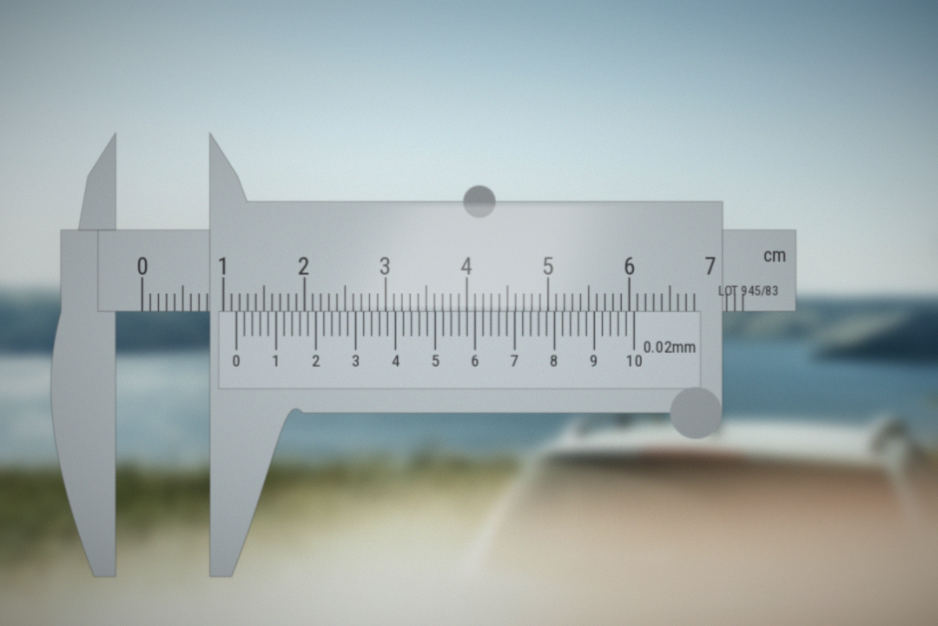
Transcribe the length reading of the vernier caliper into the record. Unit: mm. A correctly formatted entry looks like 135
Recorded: 11.6
